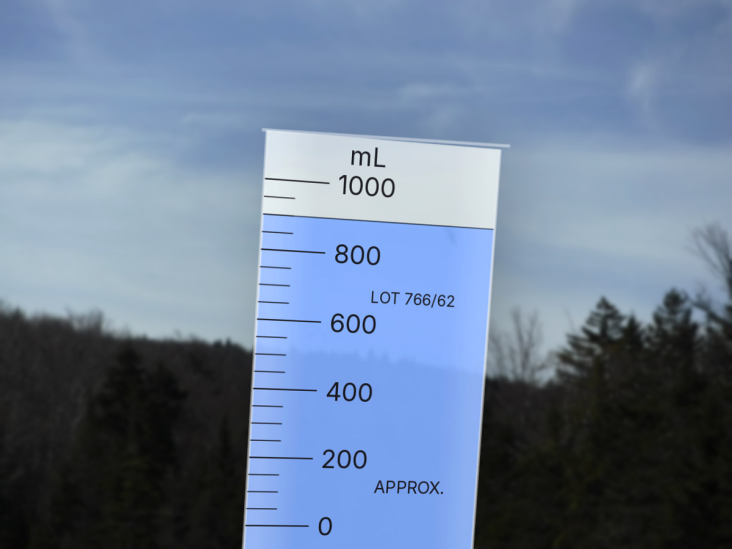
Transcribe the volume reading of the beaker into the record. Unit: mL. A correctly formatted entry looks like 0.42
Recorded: 900
